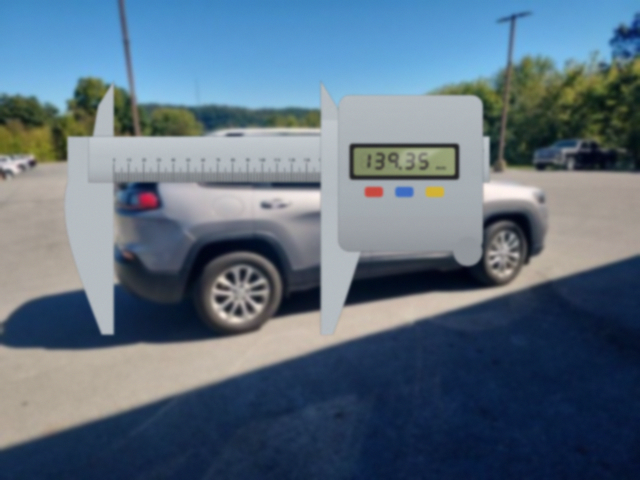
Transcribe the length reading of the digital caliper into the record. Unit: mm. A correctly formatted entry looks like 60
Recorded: 139.35
